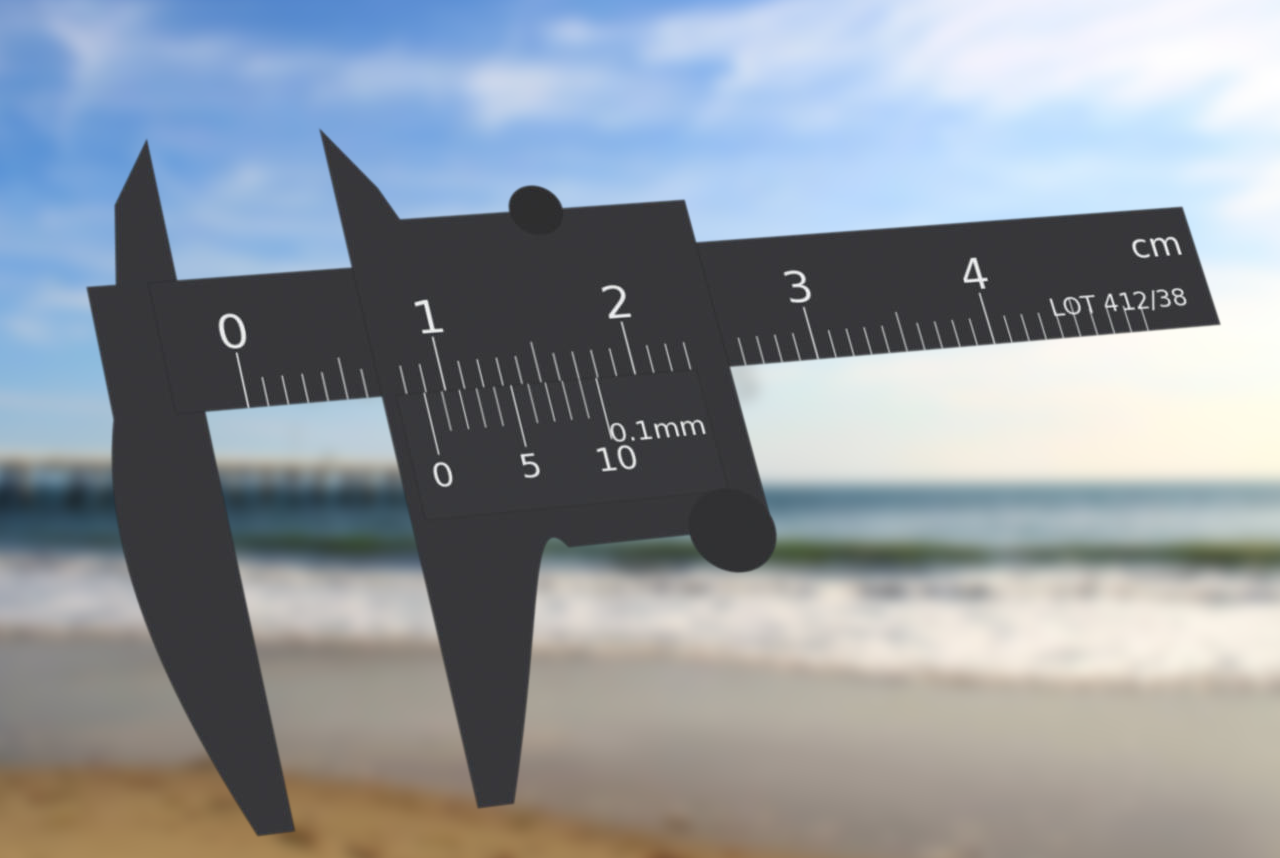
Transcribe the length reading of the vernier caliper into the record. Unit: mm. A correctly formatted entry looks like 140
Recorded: 8.9
